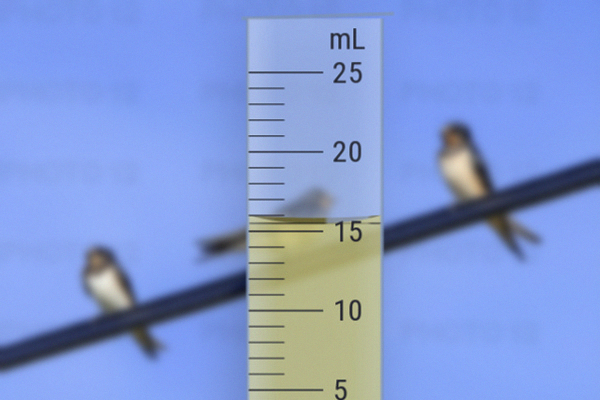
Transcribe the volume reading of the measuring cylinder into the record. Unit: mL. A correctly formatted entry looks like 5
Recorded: 15.5
